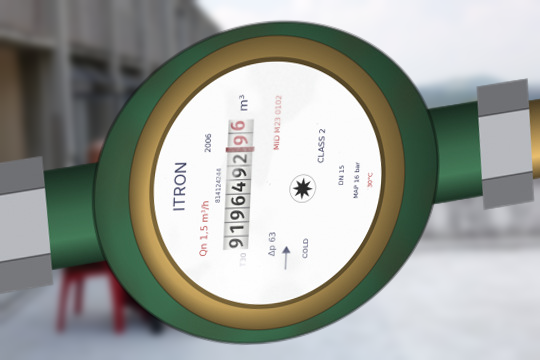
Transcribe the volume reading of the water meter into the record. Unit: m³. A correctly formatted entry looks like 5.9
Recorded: 9196492.96
